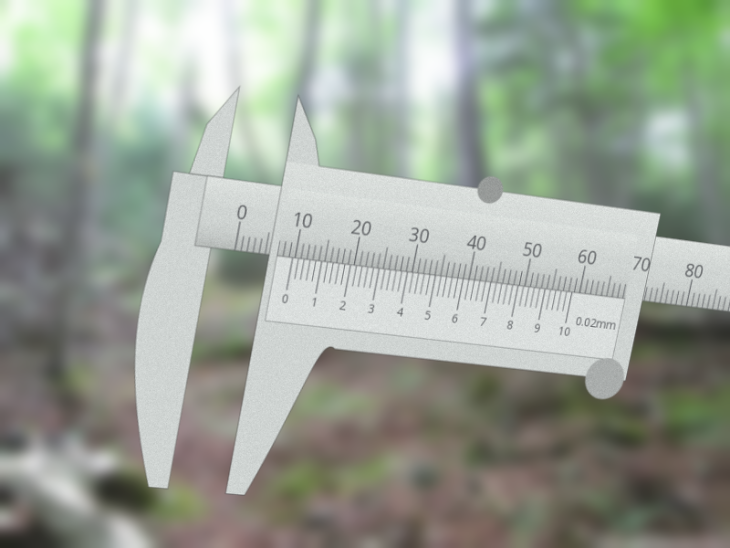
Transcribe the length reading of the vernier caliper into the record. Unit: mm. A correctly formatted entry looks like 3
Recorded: 9.6
